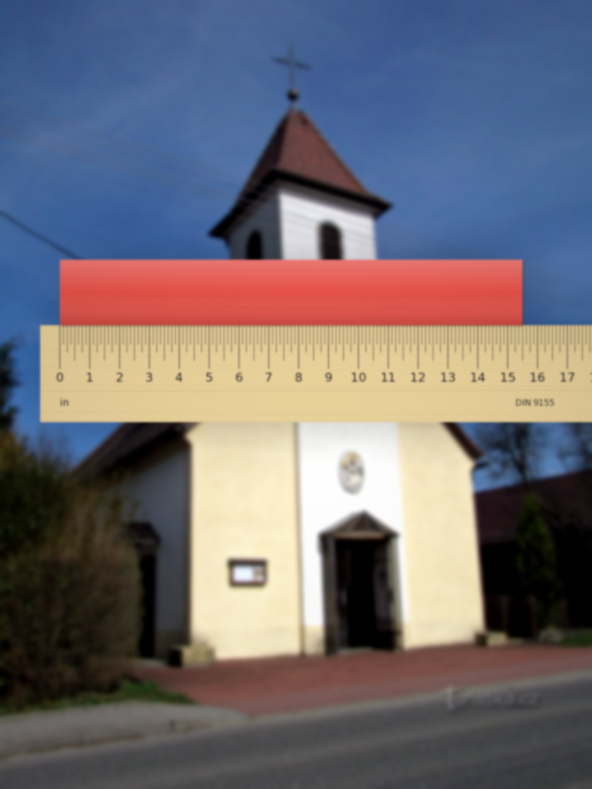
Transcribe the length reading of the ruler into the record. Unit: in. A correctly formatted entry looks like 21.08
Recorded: 15.5
